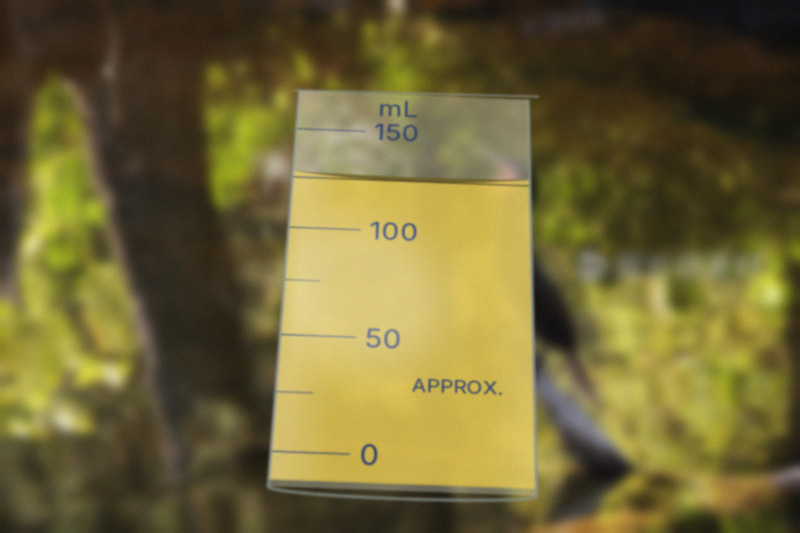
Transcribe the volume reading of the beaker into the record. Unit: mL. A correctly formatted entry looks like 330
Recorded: 125
